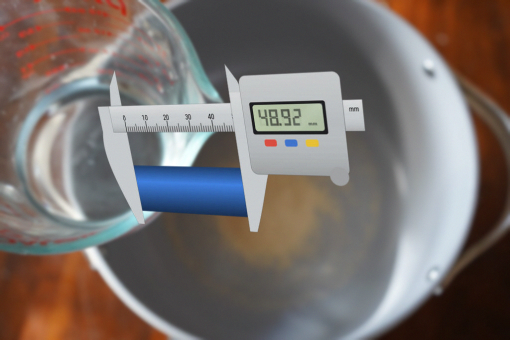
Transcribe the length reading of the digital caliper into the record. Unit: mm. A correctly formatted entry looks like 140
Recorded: 48.92
